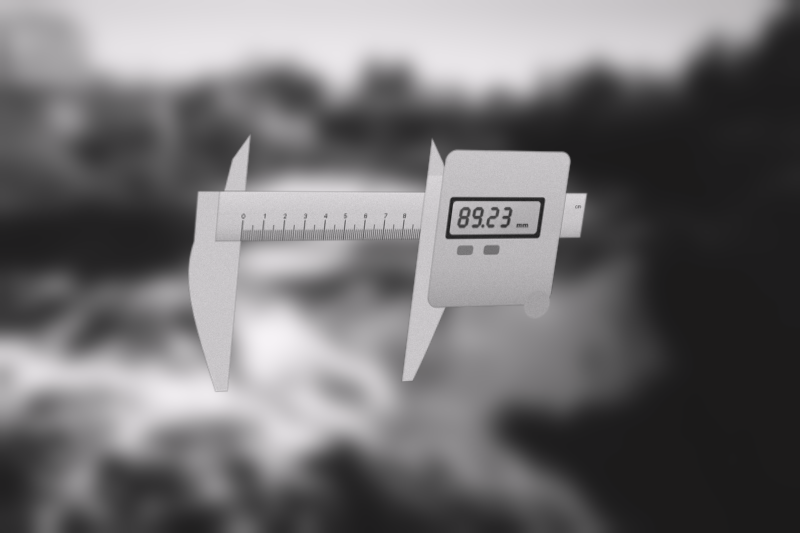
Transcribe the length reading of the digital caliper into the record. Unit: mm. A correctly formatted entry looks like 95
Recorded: 89.23
